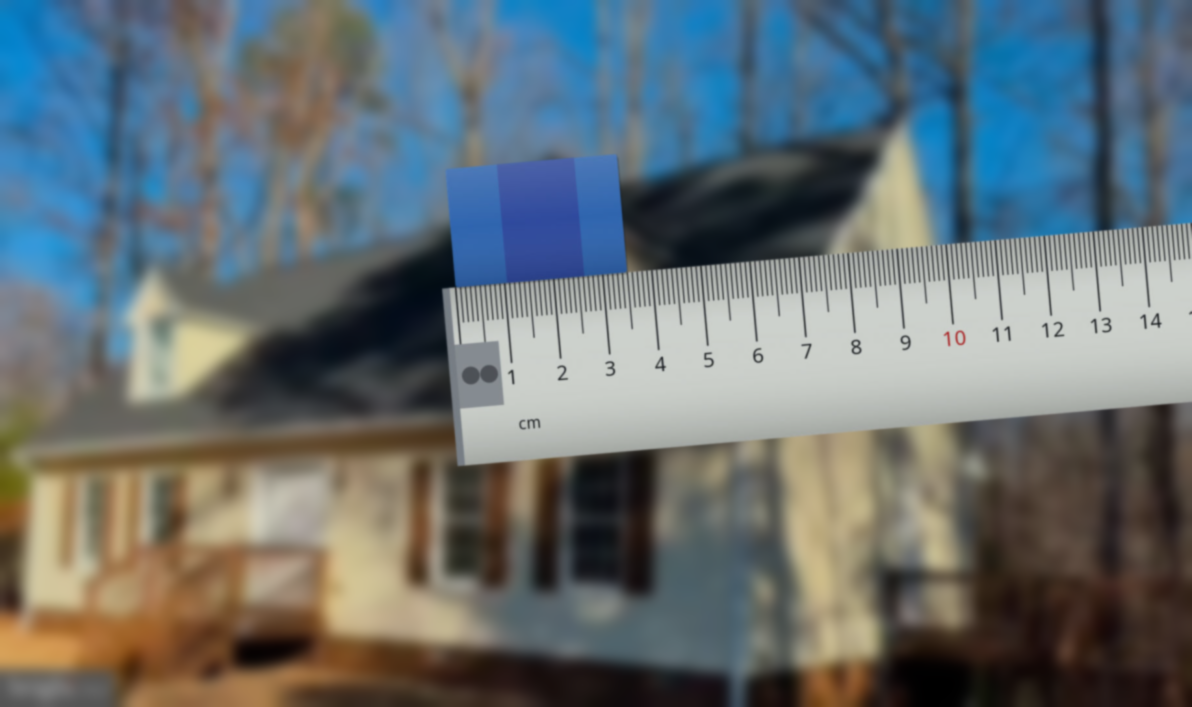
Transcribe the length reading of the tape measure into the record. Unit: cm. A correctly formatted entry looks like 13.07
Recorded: 3.5
